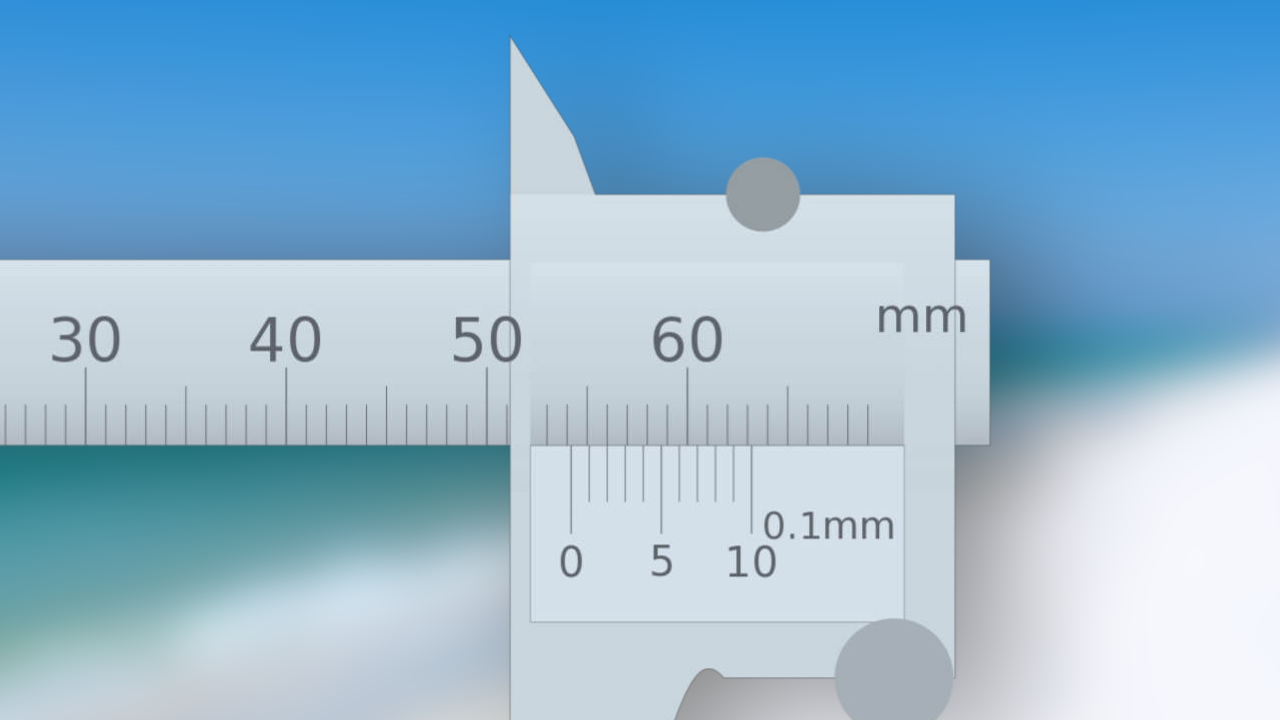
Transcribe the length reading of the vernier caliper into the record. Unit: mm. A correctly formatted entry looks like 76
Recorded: 54.2
